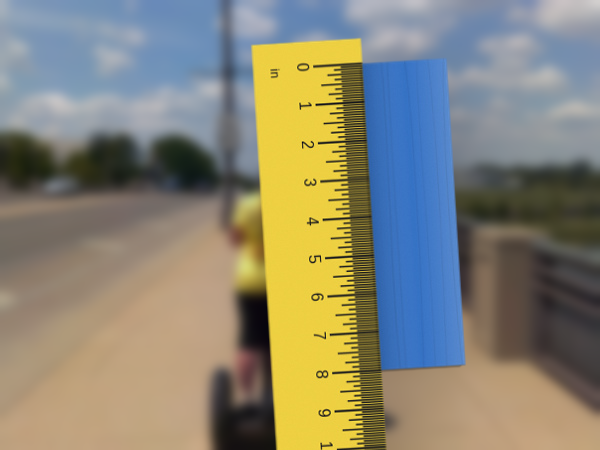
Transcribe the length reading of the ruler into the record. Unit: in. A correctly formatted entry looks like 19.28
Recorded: 8
